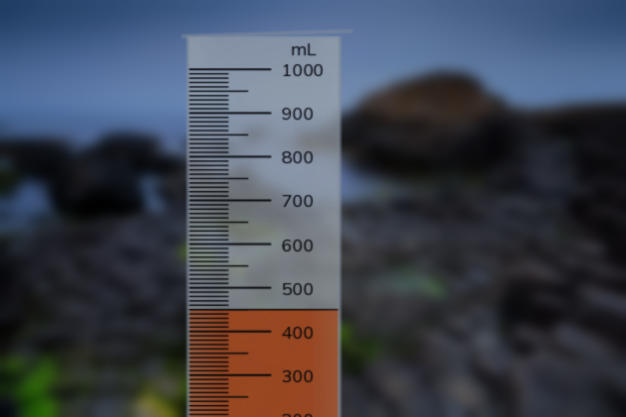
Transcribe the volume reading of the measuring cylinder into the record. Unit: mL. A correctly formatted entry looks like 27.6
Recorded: 450
